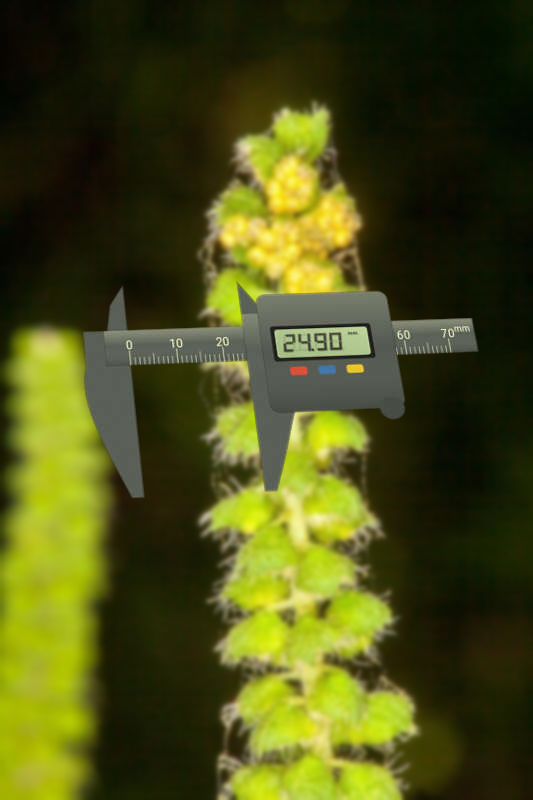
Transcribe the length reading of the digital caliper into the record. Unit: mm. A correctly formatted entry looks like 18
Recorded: 24.90
